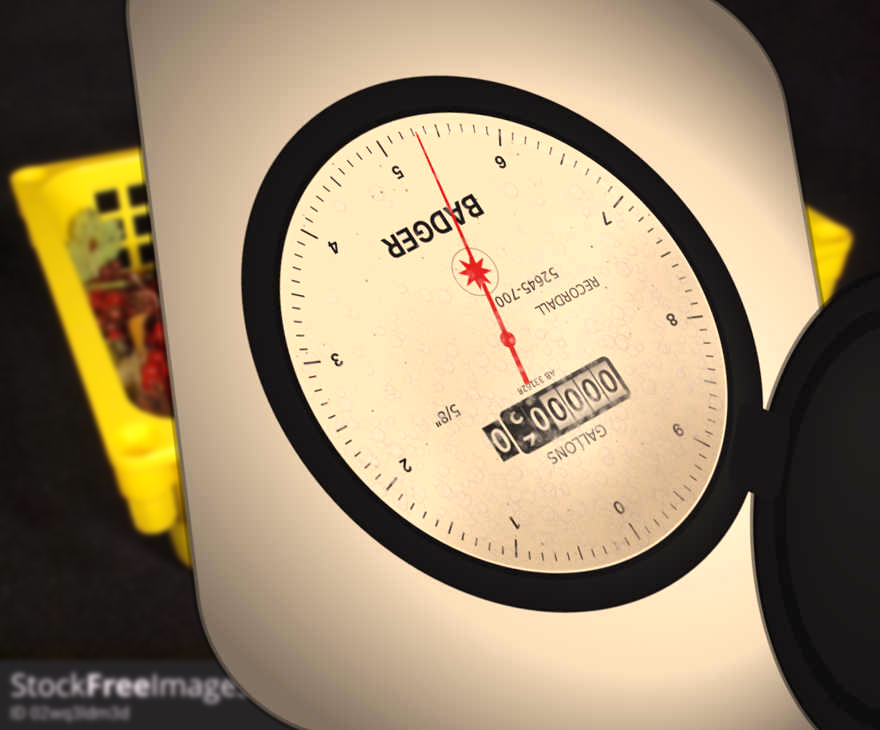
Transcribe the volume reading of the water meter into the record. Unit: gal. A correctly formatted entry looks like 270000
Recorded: 25.3
